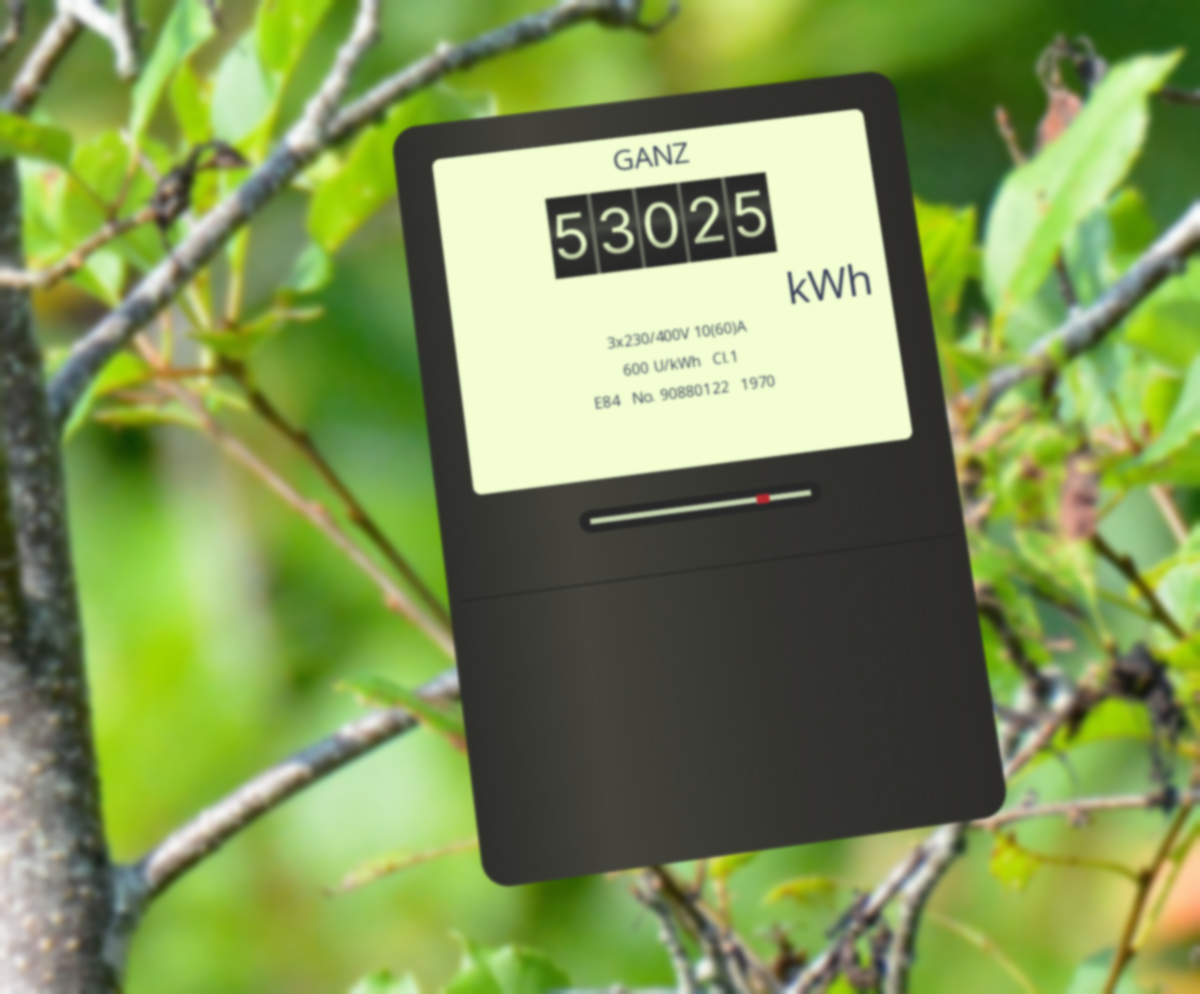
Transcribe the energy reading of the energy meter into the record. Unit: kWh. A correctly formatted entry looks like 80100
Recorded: 53025
